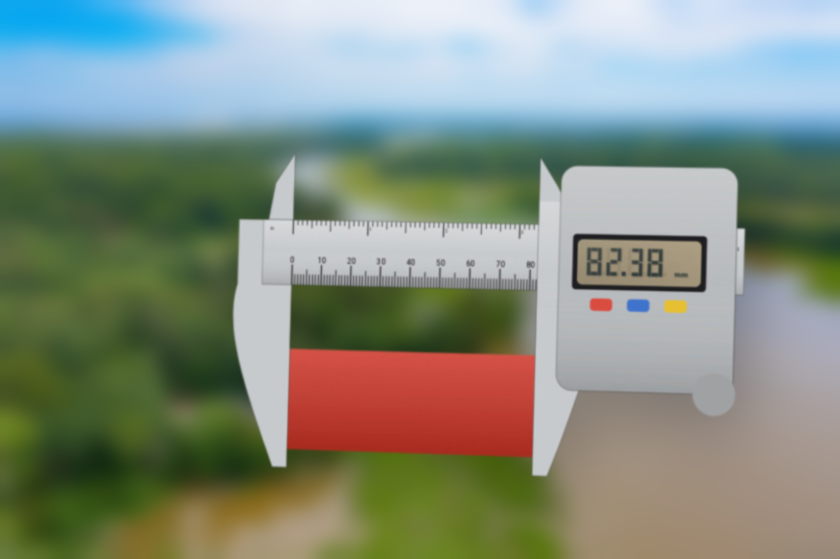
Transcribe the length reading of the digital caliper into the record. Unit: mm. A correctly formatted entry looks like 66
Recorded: 82.38
